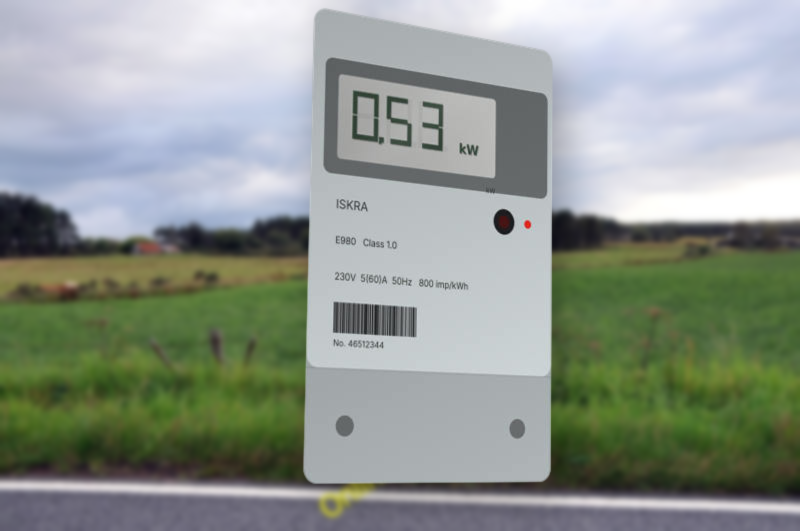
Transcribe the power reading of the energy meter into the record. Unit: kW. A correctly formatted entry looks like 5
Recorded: 0.53
